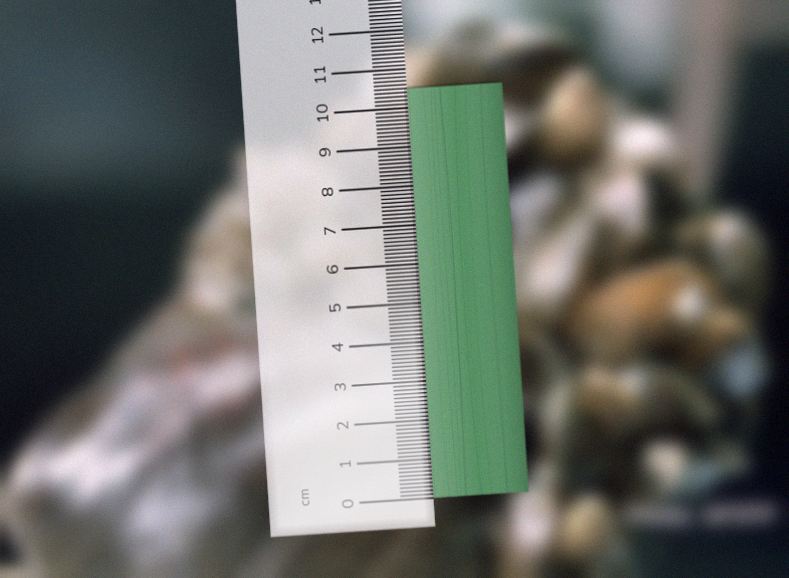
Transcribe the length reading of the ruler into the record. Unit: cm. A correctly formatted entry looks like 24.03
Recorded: 10.5
